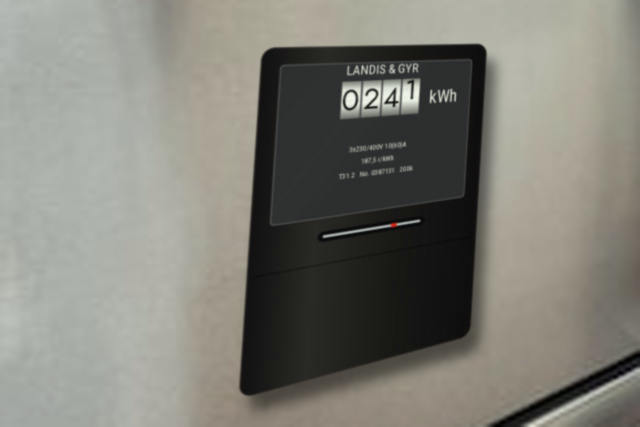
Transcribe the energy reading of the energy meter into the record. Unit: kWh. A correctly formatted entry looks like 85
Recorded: 241
